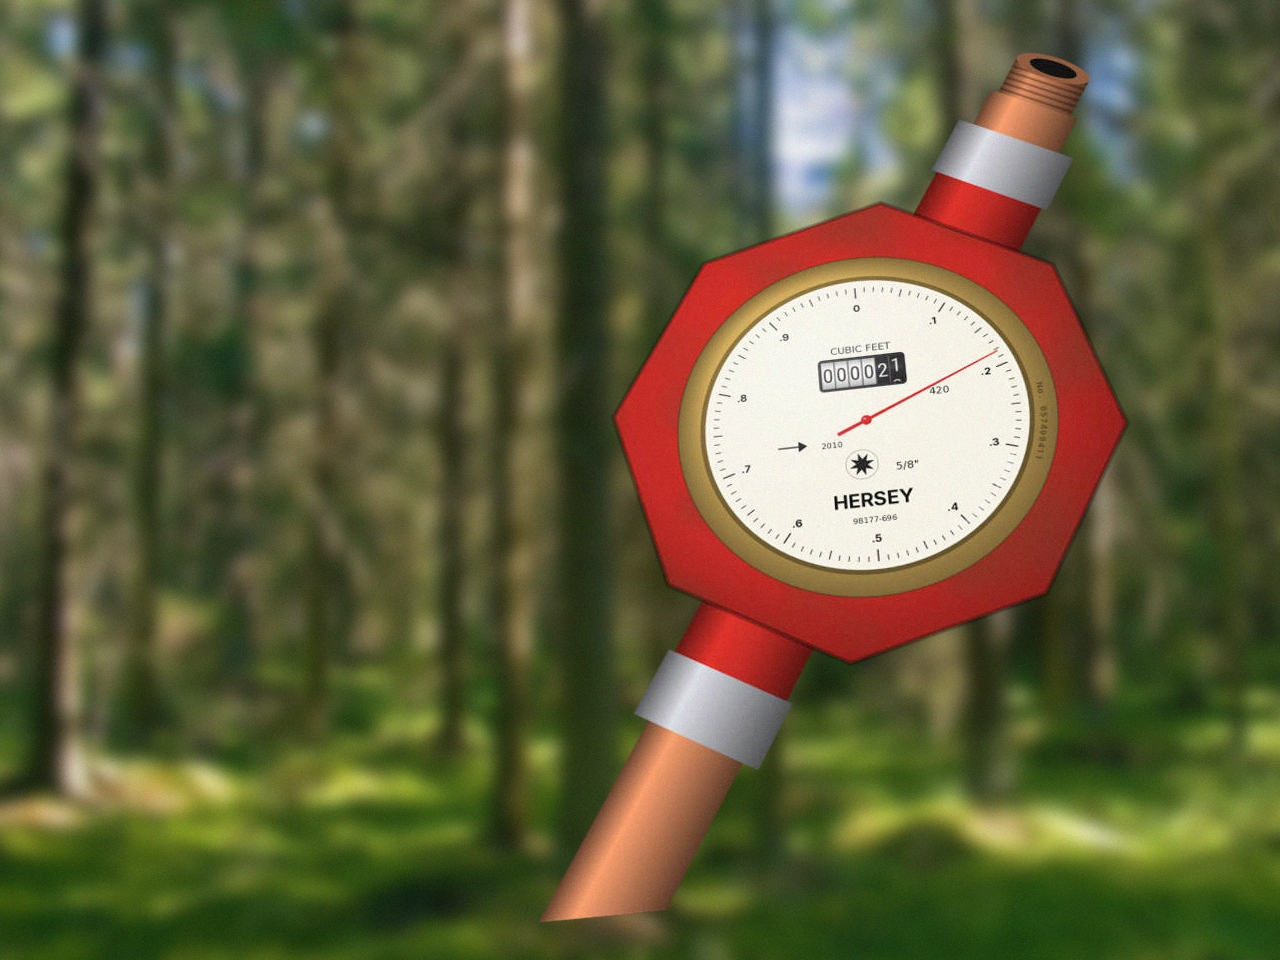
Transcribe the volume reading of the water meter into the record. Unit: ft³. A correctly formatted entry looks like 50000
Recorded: 21.18
